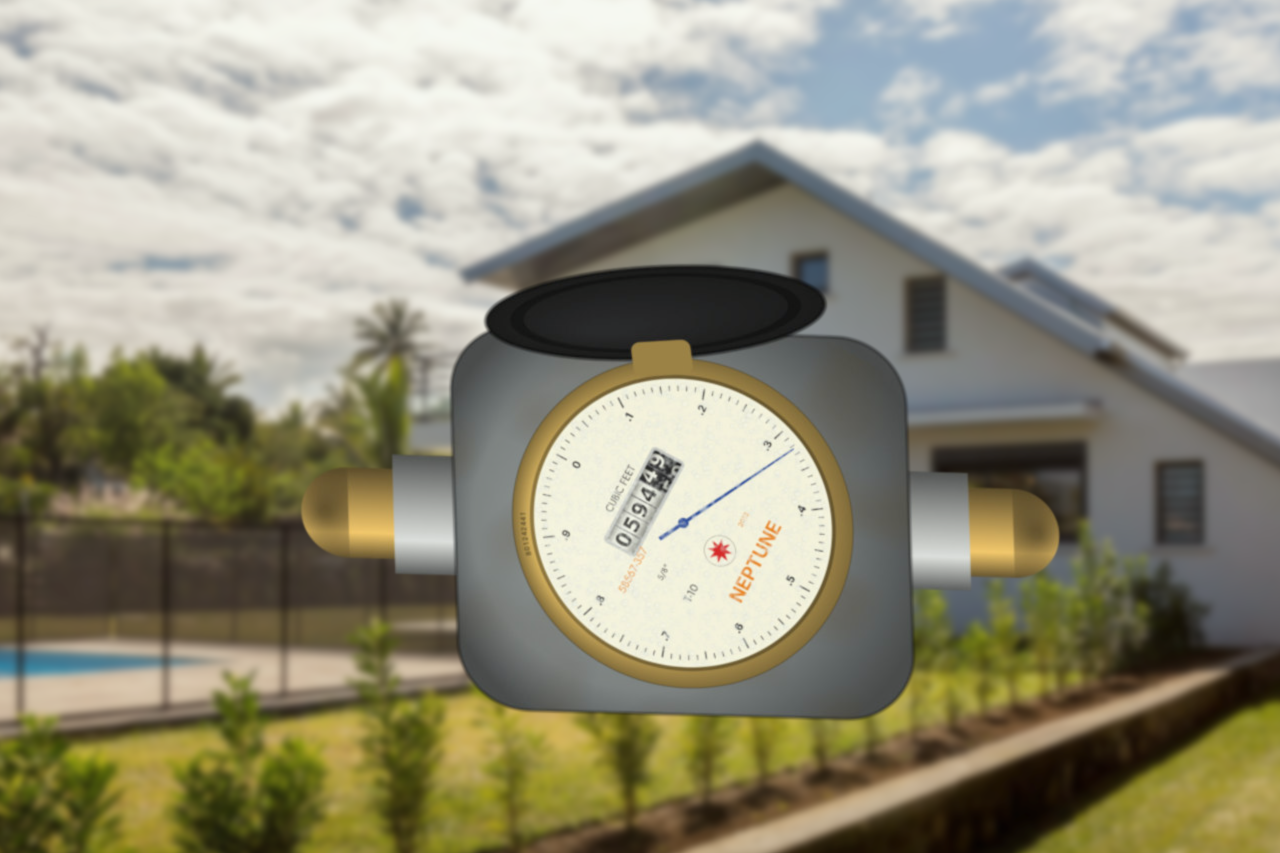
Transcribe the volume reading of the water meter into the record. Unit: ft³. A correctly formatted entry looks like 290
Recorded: 59449.32
